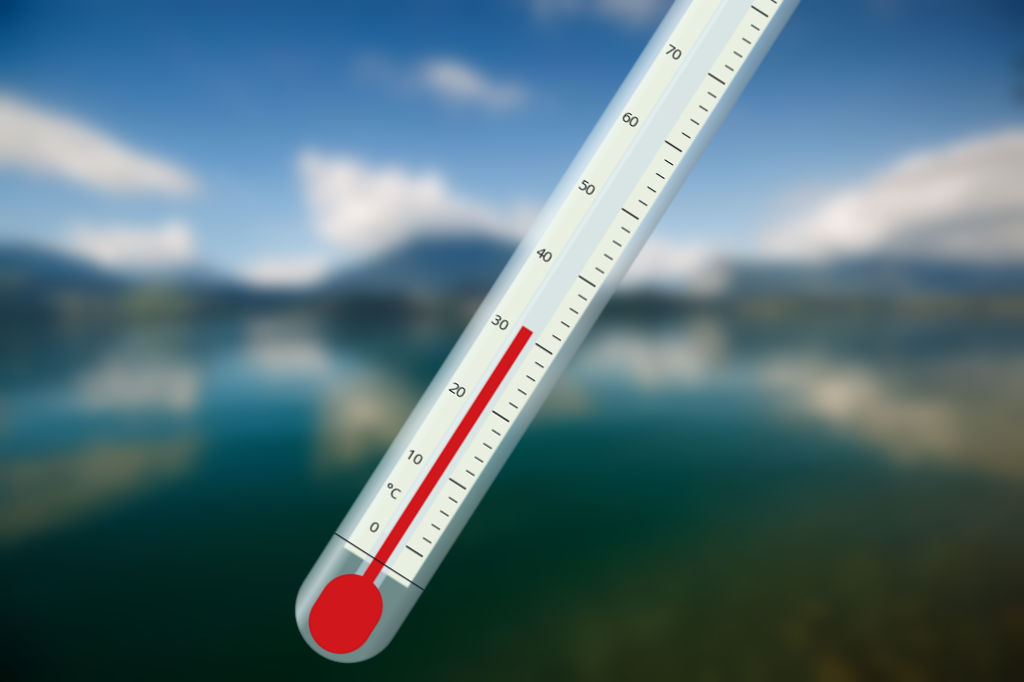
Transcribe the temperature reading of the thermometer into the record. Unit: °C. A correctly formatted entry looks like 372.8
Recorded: 31
